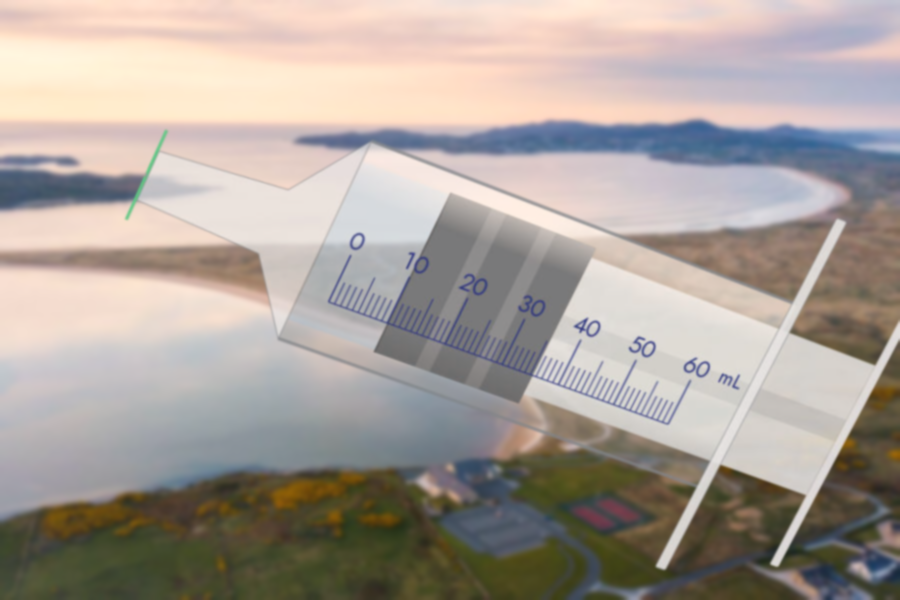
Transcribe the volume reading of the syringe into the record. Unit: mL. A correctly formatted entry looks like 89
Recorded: 10
